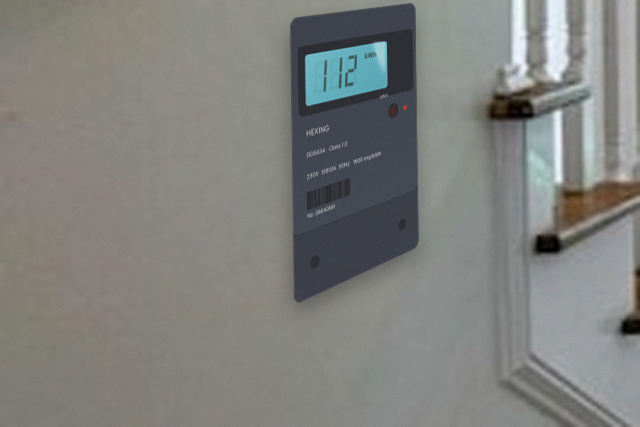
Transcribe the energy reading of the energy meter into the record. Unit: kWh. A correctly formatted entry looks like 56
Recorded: 112
